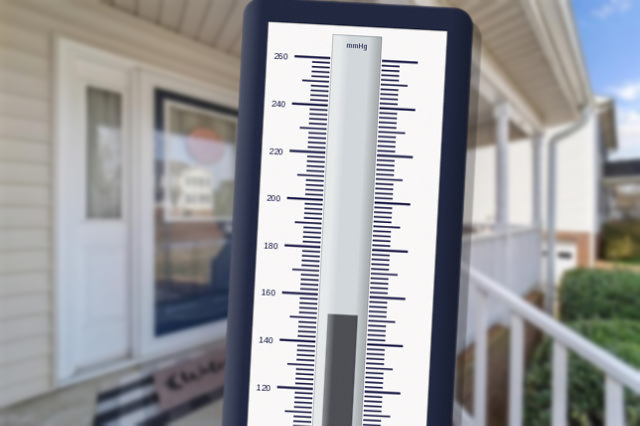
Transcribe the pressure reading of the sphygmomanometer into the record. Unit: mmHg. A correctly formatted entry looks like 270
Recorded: 152
